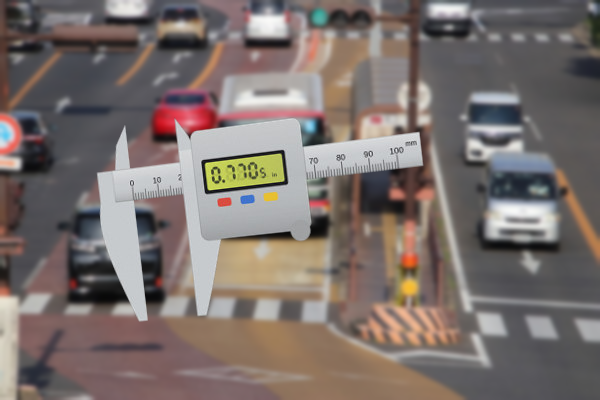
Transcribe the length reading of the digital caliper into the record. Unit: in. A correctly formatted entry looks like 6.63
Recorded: 0.7705
